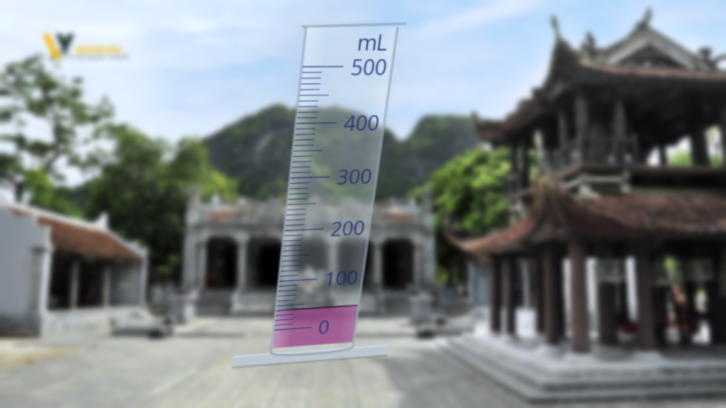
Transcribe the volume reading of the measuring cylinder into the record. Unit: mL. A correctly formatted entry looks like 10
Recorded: 40
